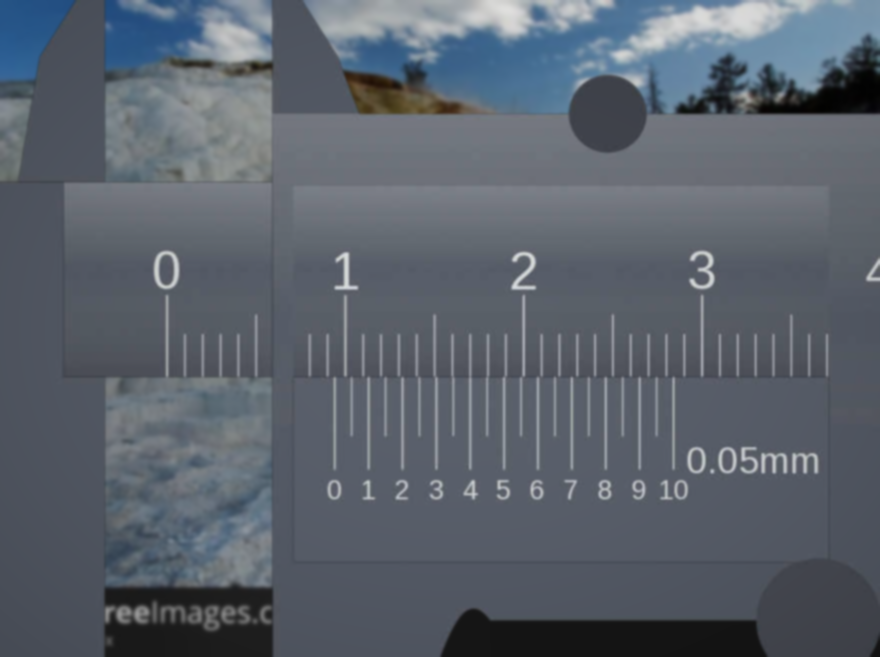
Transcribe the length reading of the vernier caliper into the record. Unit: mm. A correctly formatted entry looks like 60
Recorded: 9.4
